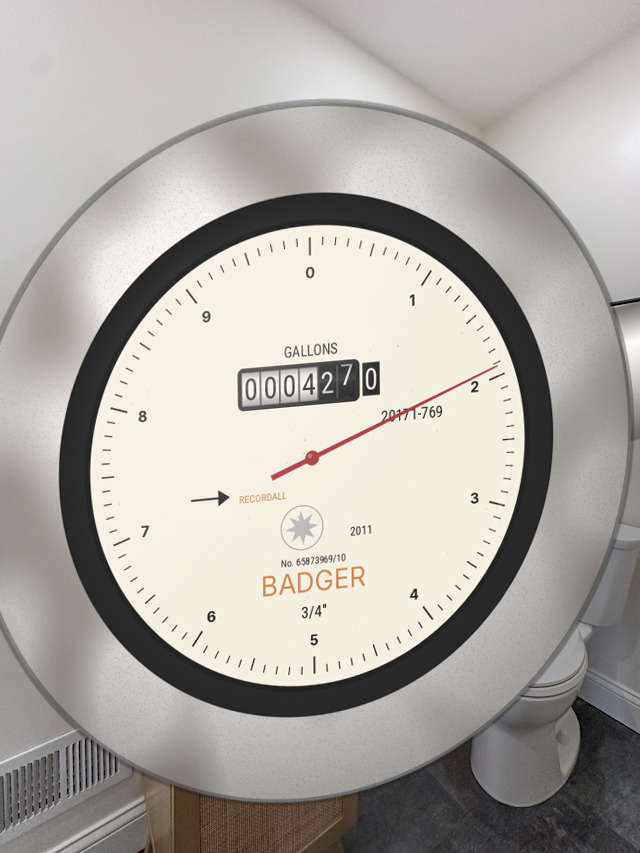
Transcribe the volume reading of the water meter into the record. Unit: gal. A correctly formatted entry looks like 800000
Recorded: 4271.9
